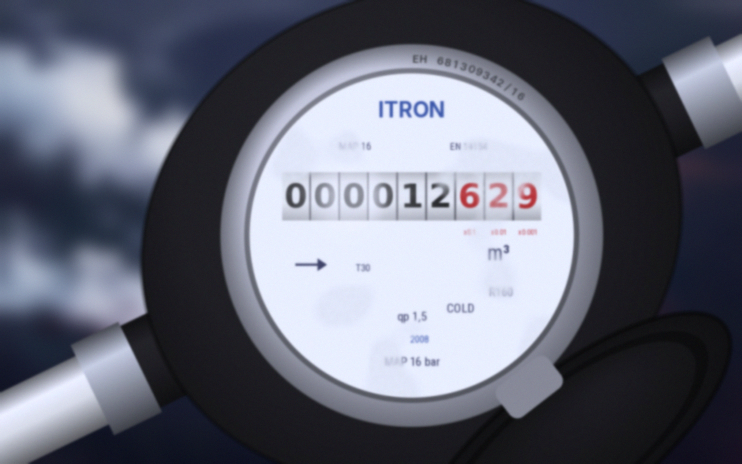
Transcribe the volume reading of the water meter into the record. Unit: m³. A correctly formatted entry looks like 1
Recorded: 12.629
